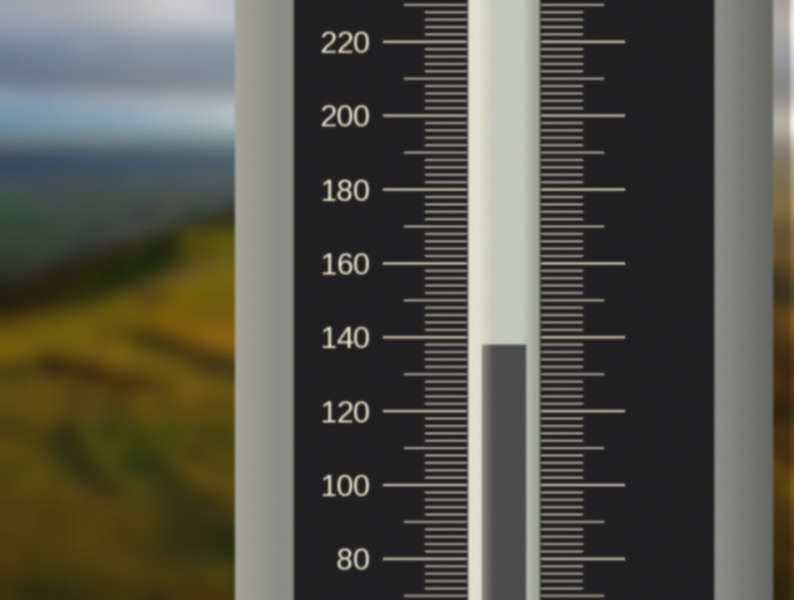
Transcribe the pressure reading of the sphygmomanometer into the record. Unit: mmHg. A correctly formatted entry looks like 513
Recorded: 138
